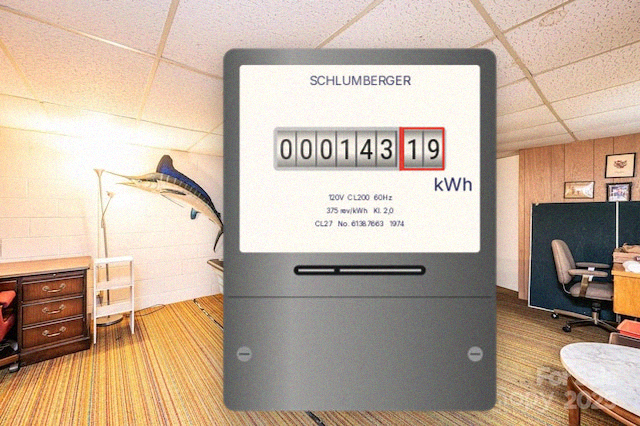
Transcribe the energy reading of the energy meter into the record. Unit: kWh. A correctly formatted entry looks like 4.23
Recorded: 143.19
